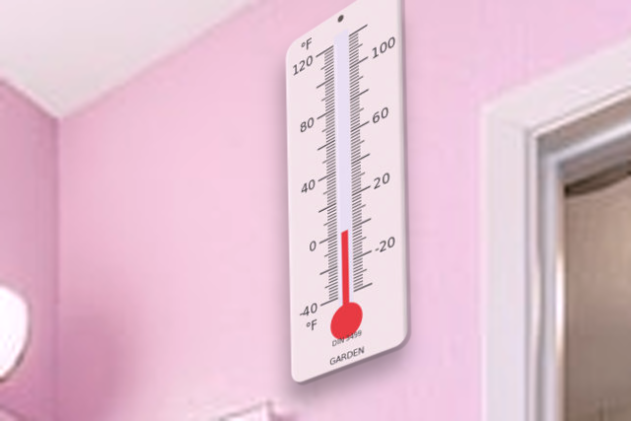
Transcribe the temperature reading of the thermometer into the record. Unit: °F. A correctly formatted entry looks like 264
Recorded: 0
